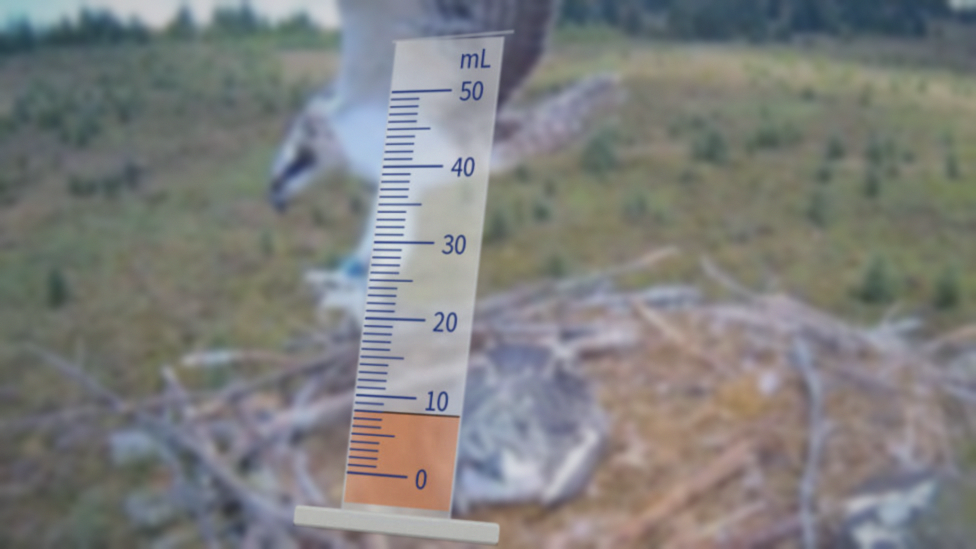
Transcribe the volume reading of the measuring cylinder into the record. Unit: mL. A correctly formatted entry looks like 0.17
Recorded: 8
